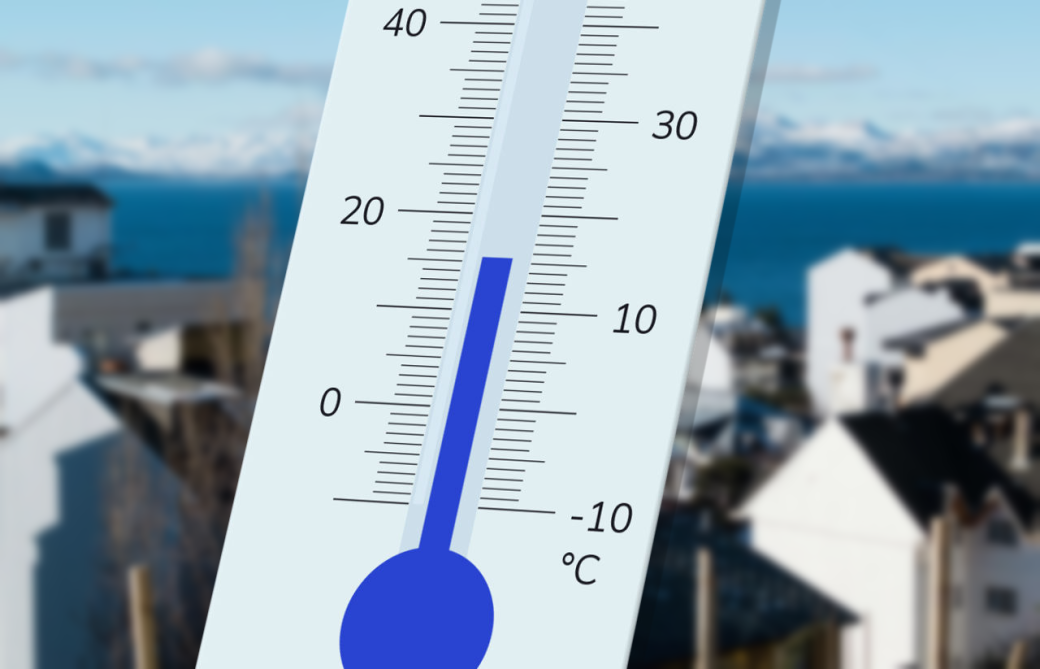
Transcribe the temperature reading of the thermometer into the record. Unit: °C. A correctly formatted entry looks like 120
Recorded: 15.5
